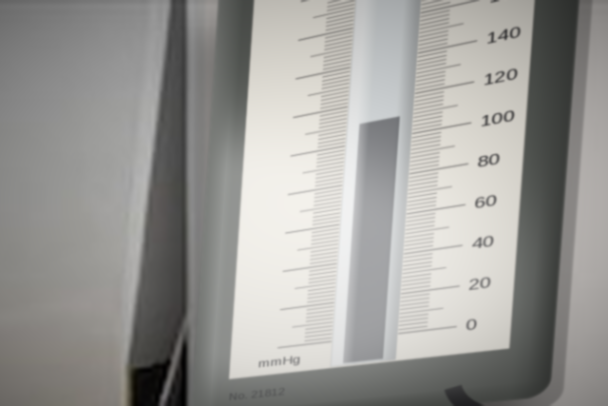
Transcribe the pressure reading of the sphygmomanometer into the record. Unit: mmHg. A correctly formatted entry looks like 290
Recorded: 110
